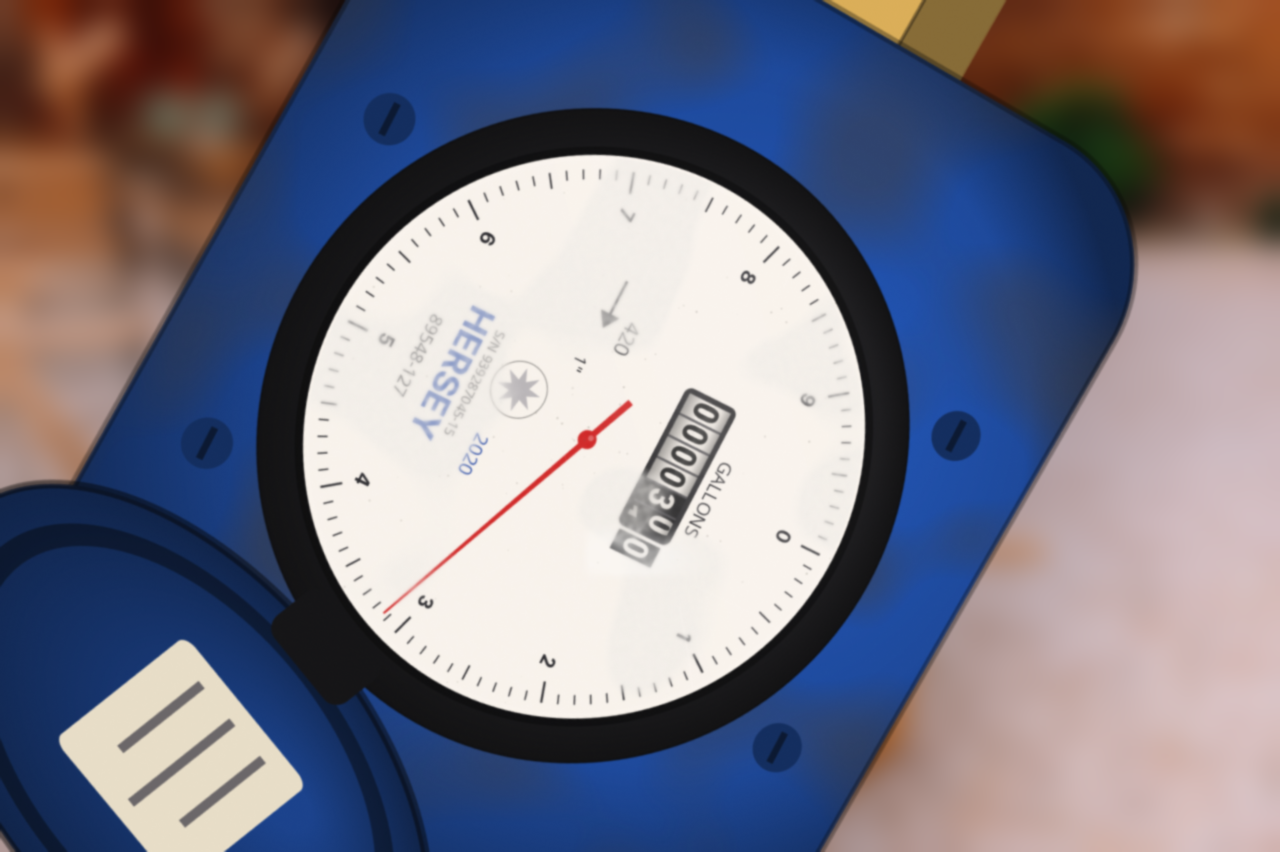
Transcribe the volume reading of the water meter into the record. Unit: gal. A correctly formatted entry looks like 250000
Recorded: 303.1
